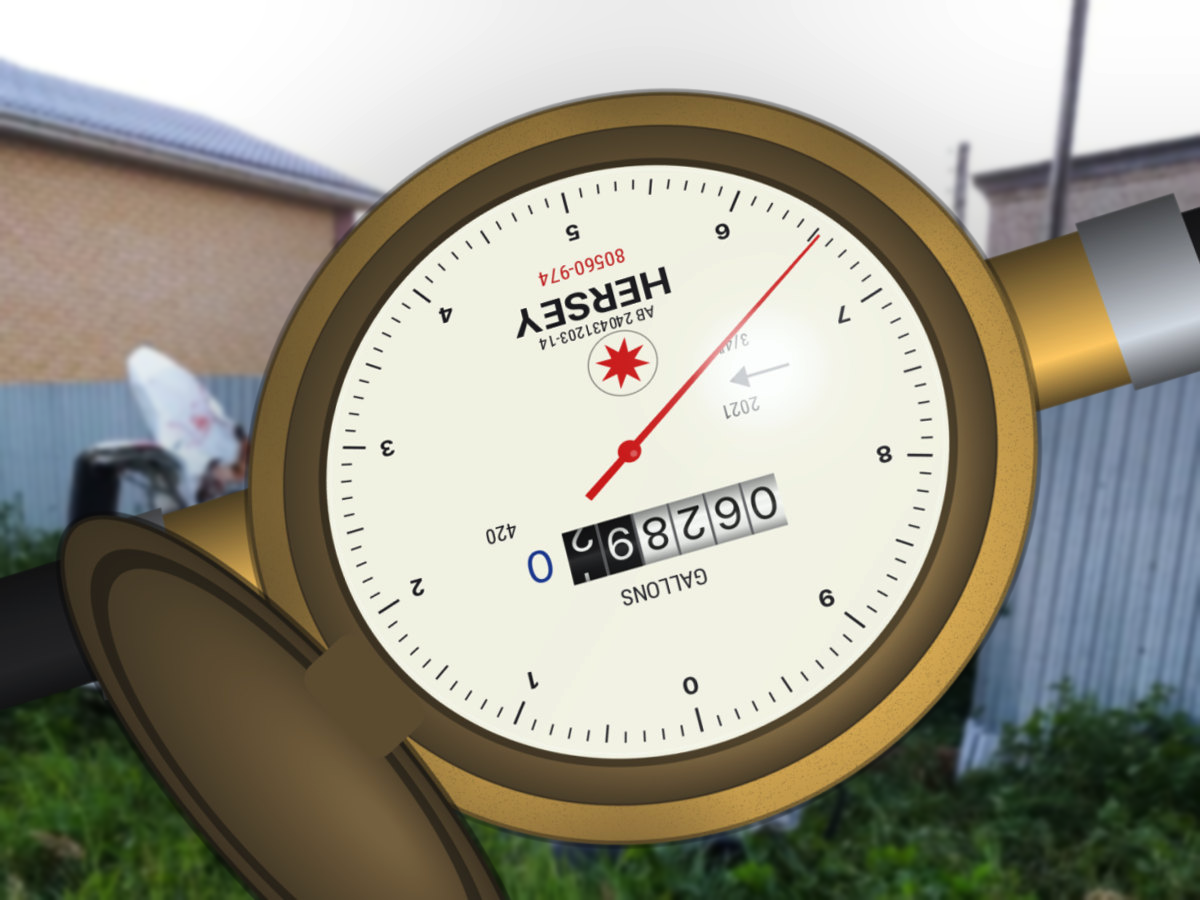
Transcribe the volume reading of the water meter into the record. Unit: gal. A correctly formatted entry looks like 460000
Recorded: 628916.5
